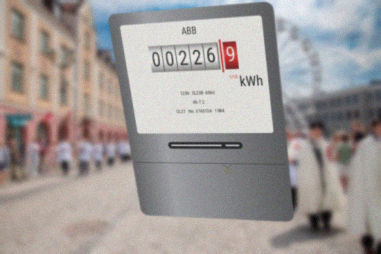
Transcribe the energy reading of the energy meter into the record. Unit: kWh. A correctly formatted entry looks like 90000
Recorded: 226.9
